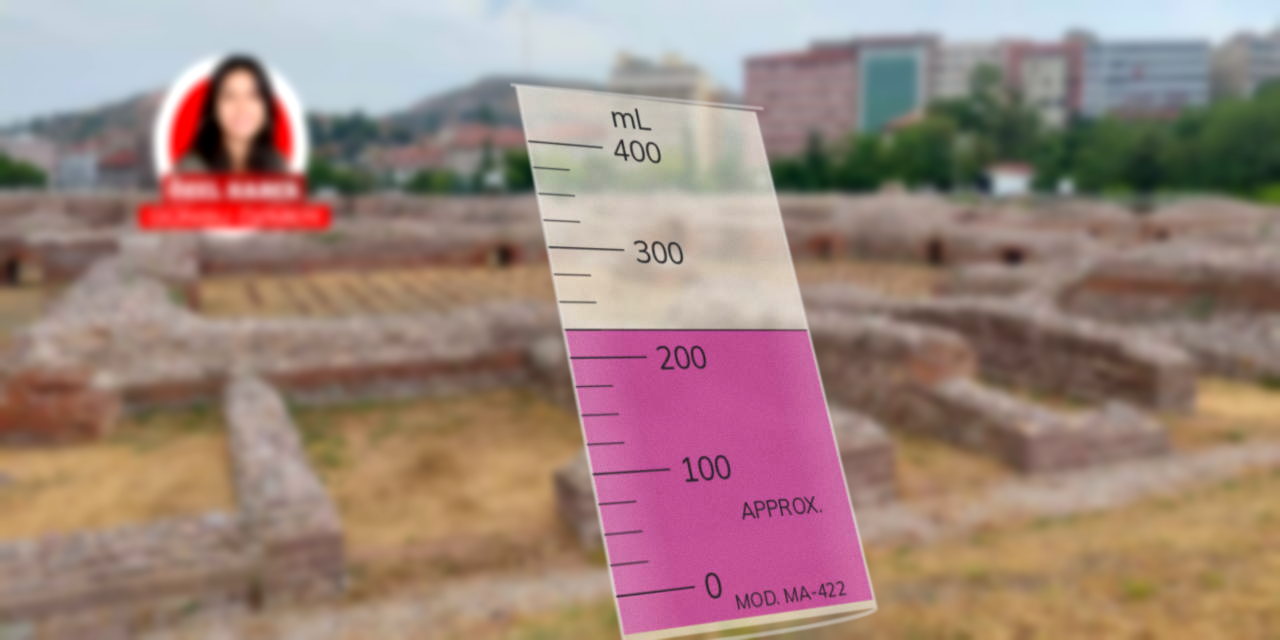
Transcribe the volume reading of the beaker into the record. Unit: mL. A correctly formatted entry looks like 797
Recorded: 225
